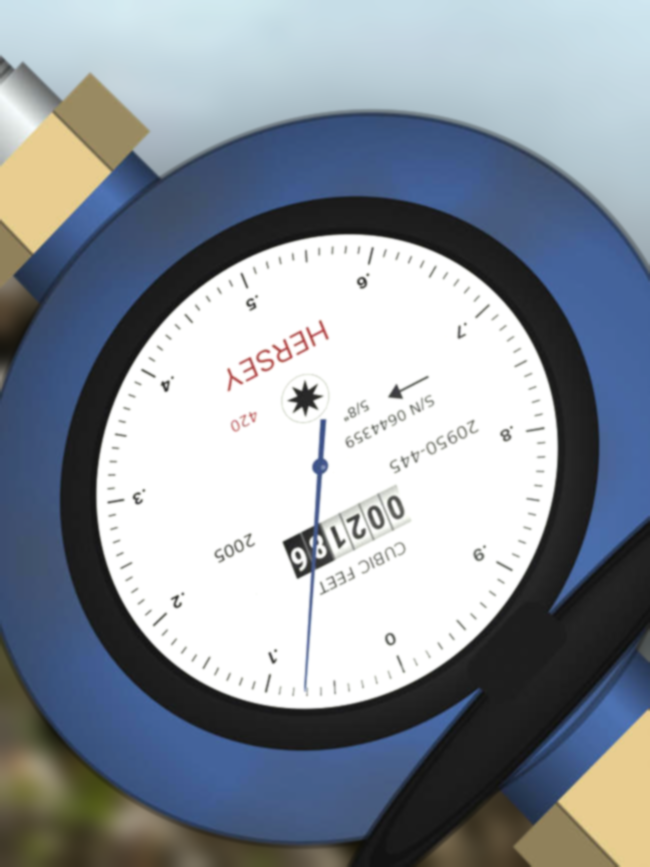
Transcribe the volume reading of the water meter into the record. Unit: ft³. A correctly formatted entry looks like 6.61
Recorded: 2186.07
